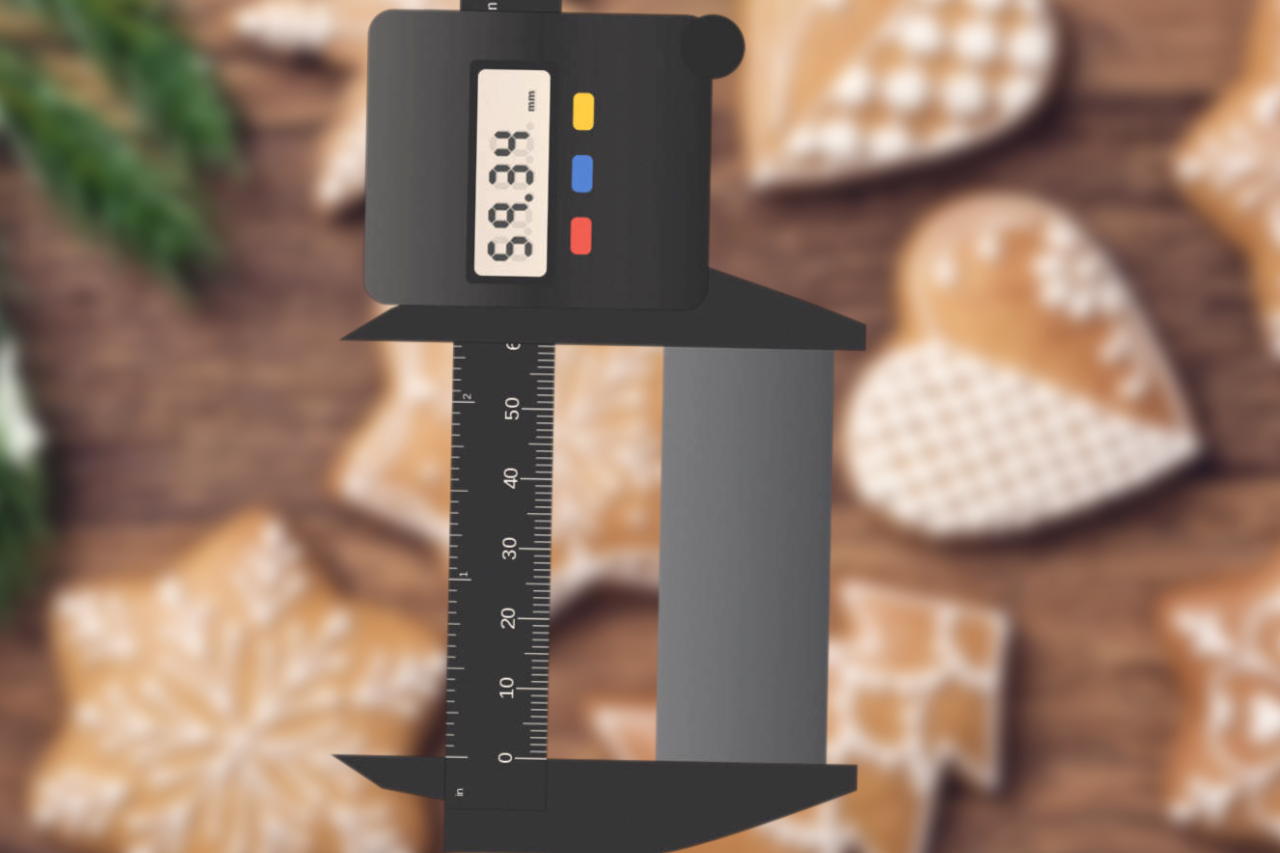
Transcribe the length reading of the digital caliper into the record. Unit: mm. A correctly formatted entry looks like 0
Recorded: 59.34
